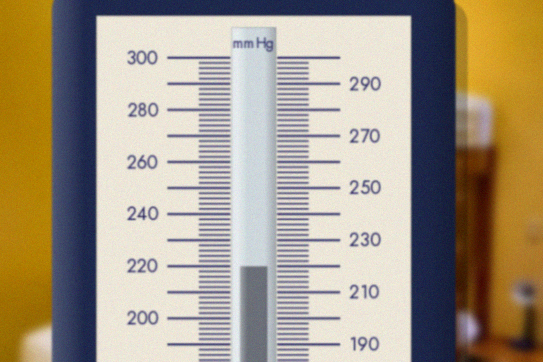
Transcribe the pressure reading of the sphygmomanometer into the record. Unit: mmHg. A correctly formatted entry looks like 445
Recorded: 220
